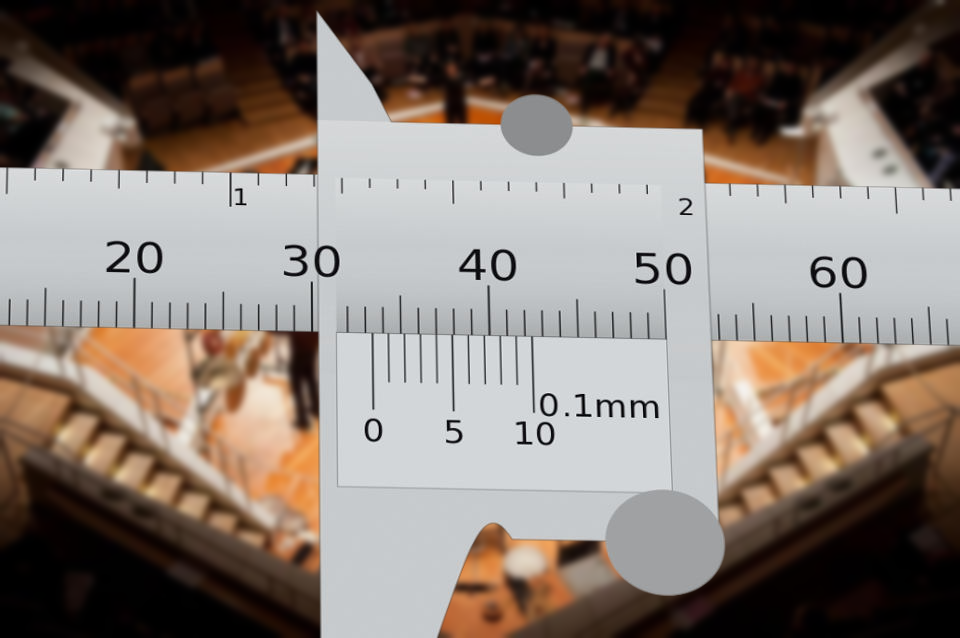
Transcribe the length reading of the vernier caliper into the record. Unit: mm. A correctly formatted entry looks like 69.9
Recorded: 33.4
